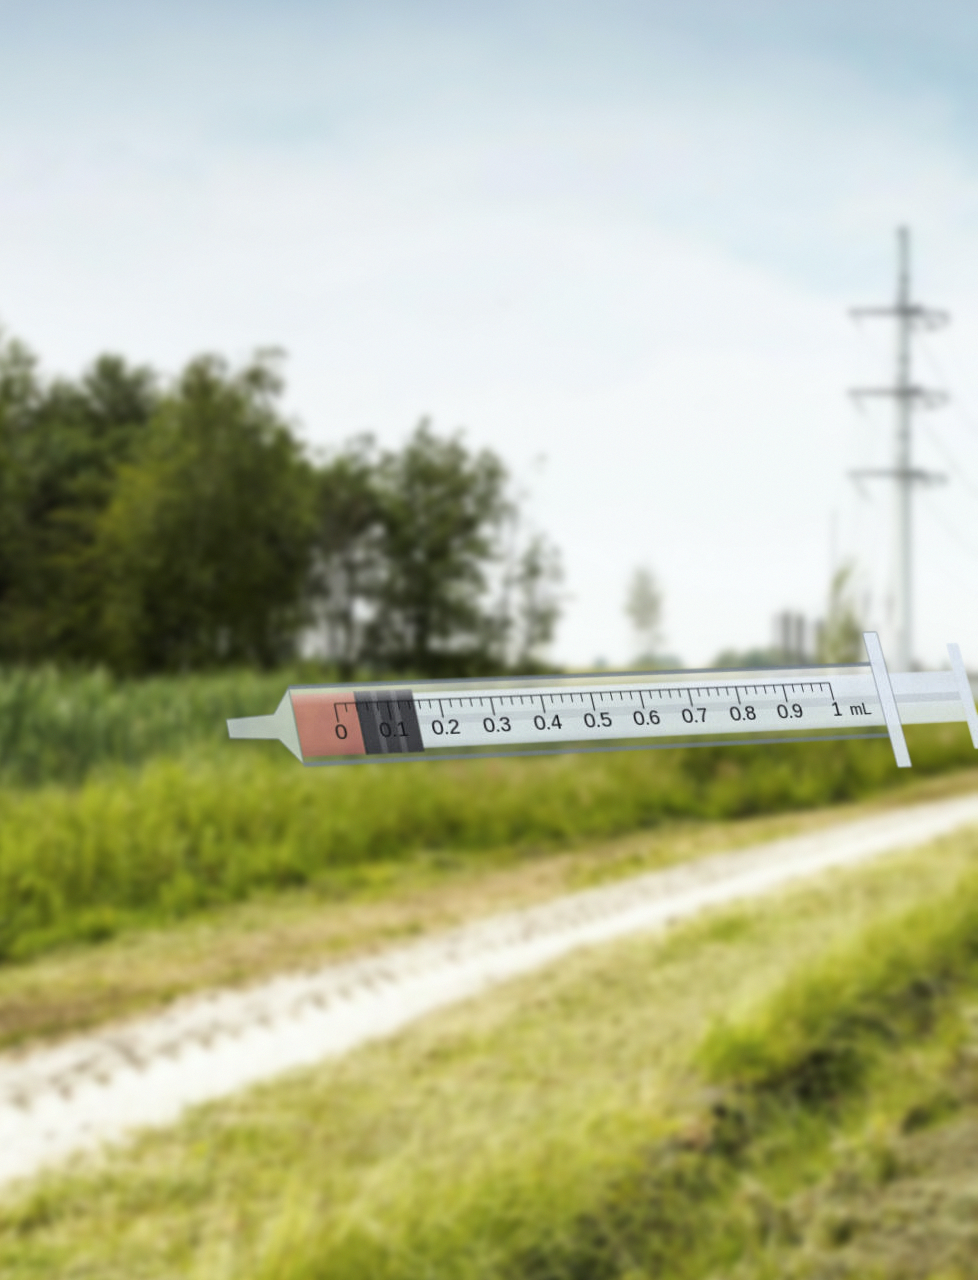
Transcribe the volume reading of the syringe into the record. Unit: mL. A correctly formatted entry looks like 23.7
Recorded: 0.04
